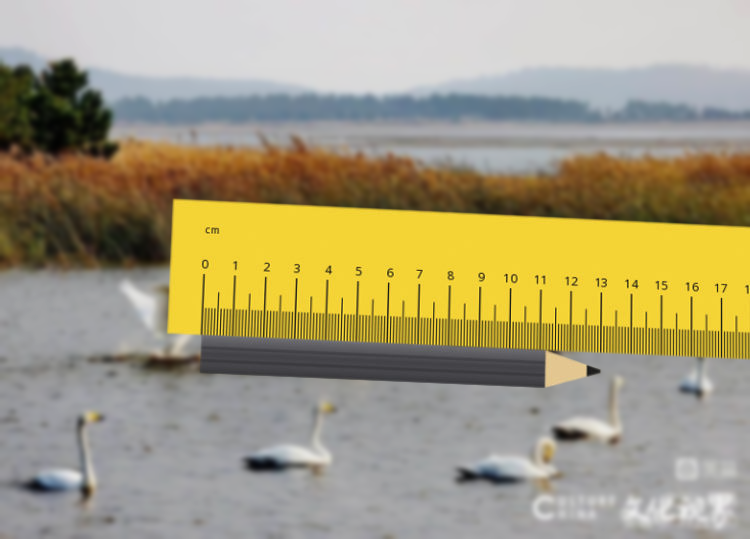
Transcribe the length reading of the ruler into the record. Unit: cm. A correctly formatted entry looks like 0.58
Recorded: 13
